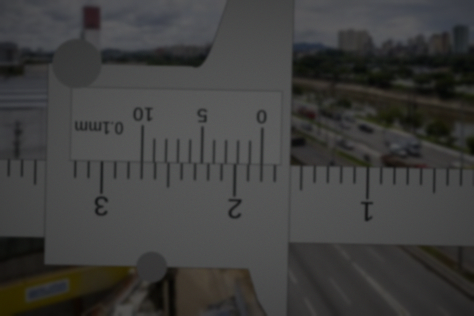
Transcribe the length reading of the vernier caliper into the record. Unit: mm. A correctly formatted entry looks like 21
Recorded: 18.0
